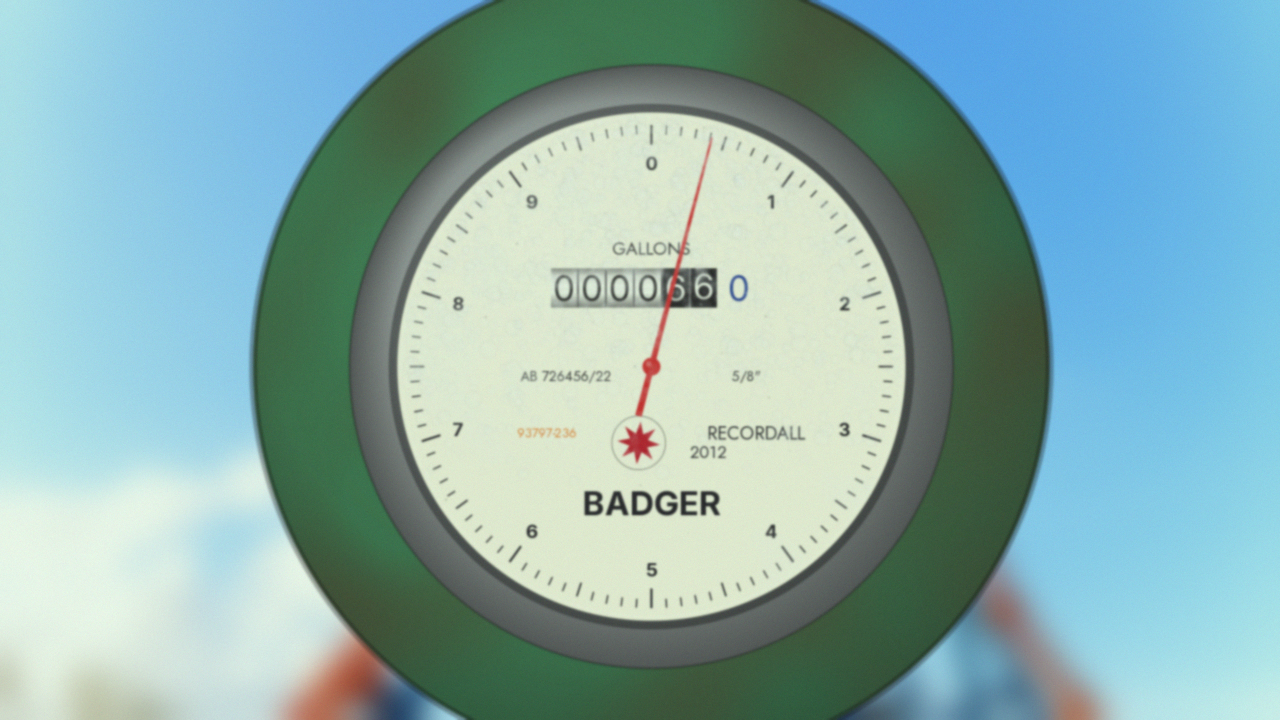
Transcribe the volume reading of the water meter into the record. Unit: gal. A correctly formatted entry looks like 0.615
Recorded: 660.4
